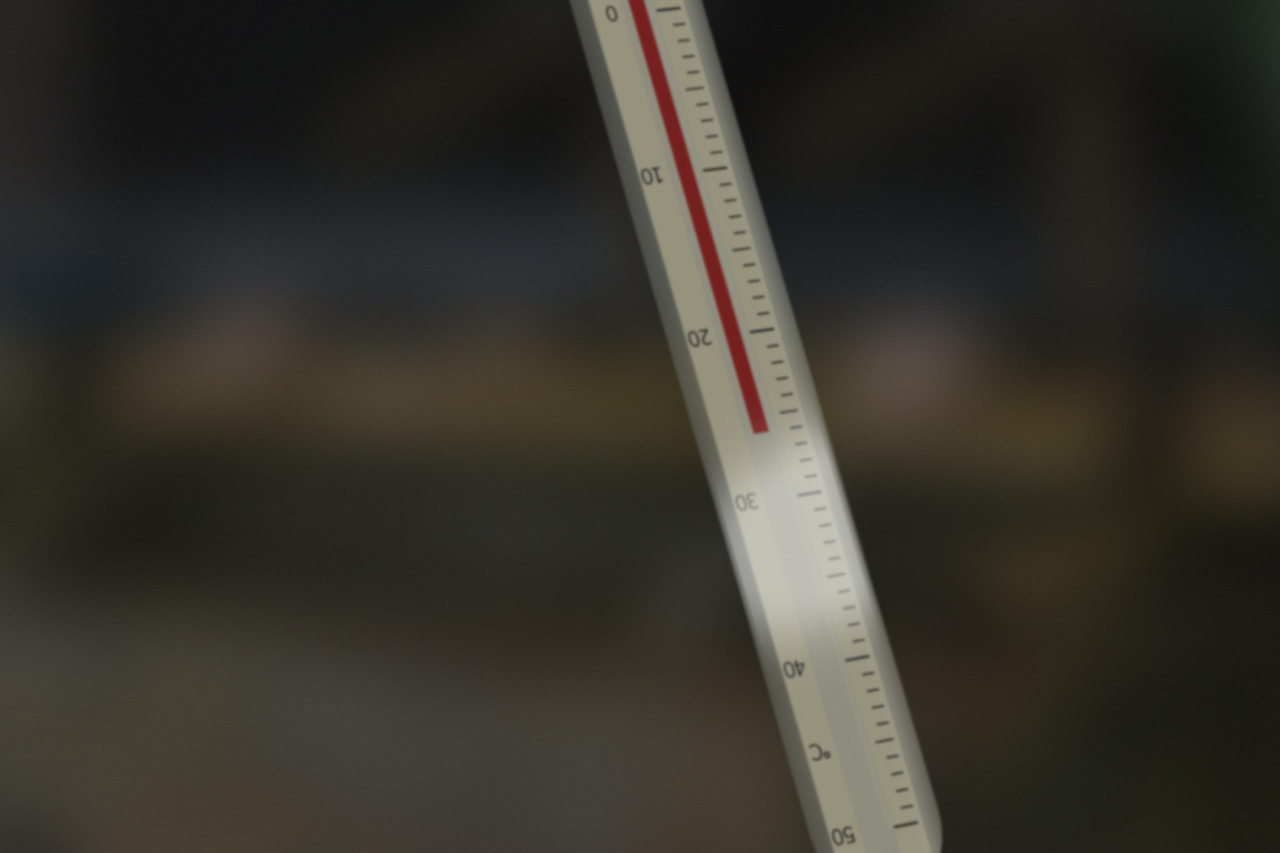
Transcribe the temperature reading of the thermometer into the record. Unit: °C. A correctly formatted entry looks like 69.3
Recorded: 26
